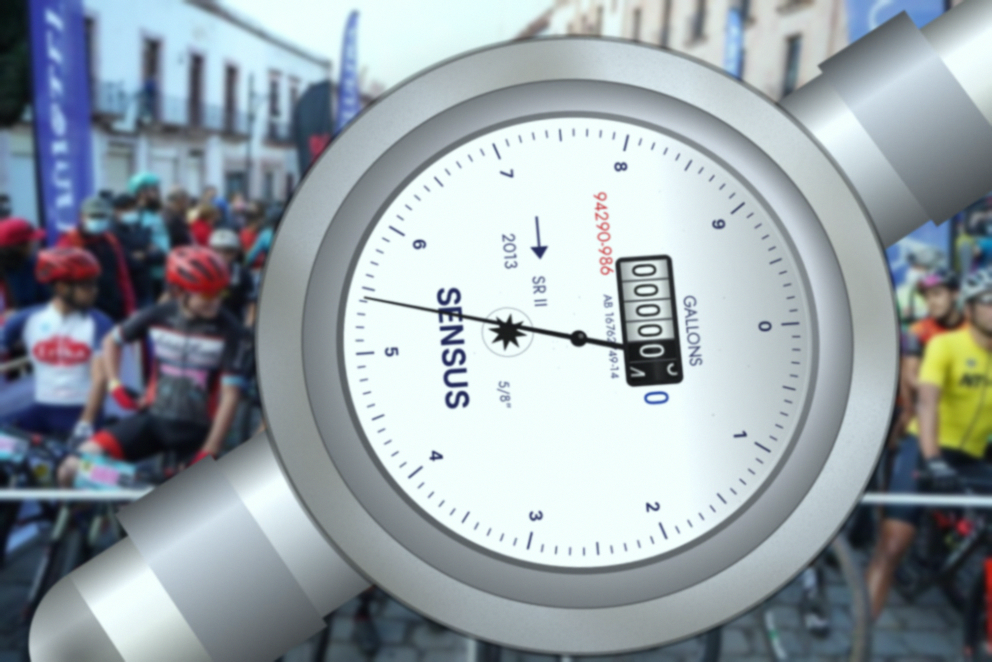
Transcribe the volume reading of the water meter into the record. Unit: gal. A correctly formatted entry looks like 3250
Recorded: 35.4
